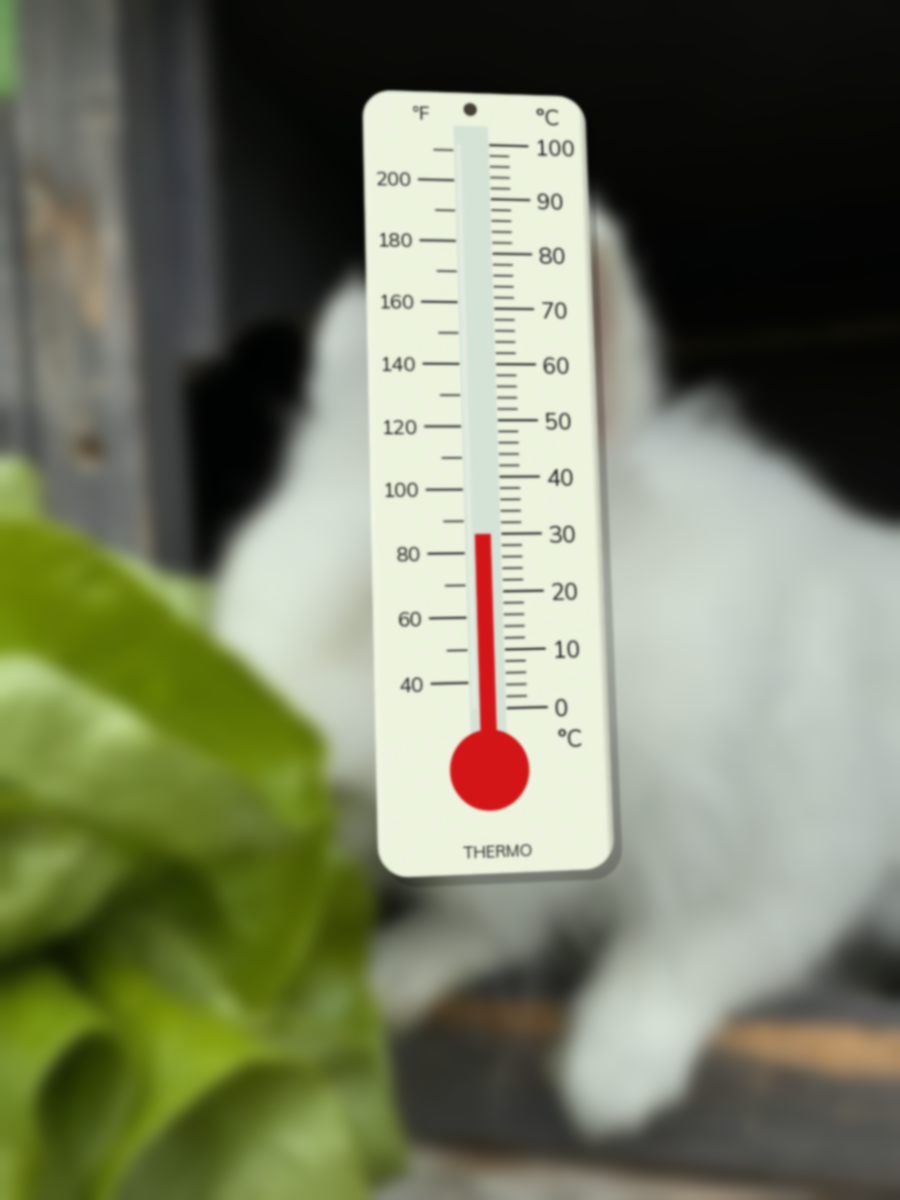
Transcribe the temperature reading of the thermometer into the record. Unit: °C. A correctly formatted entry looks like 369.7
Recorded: 30
